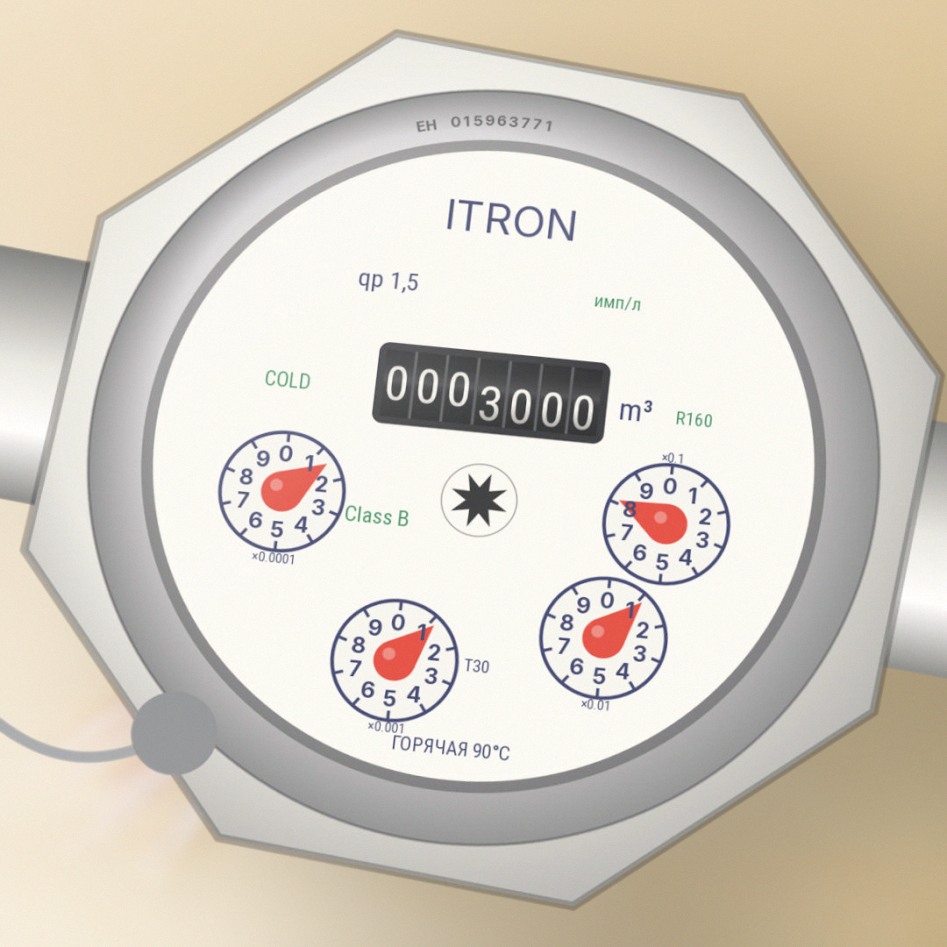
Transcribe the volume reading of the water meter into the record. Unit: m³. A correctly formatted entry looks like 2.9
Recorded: 2999.8111
